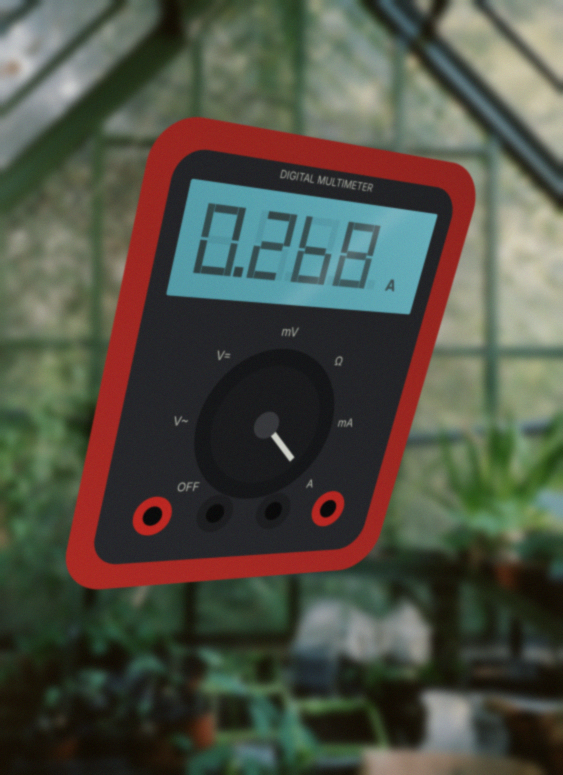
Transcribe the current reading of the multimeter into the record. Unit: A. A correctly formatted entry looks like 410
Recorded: 0.268
